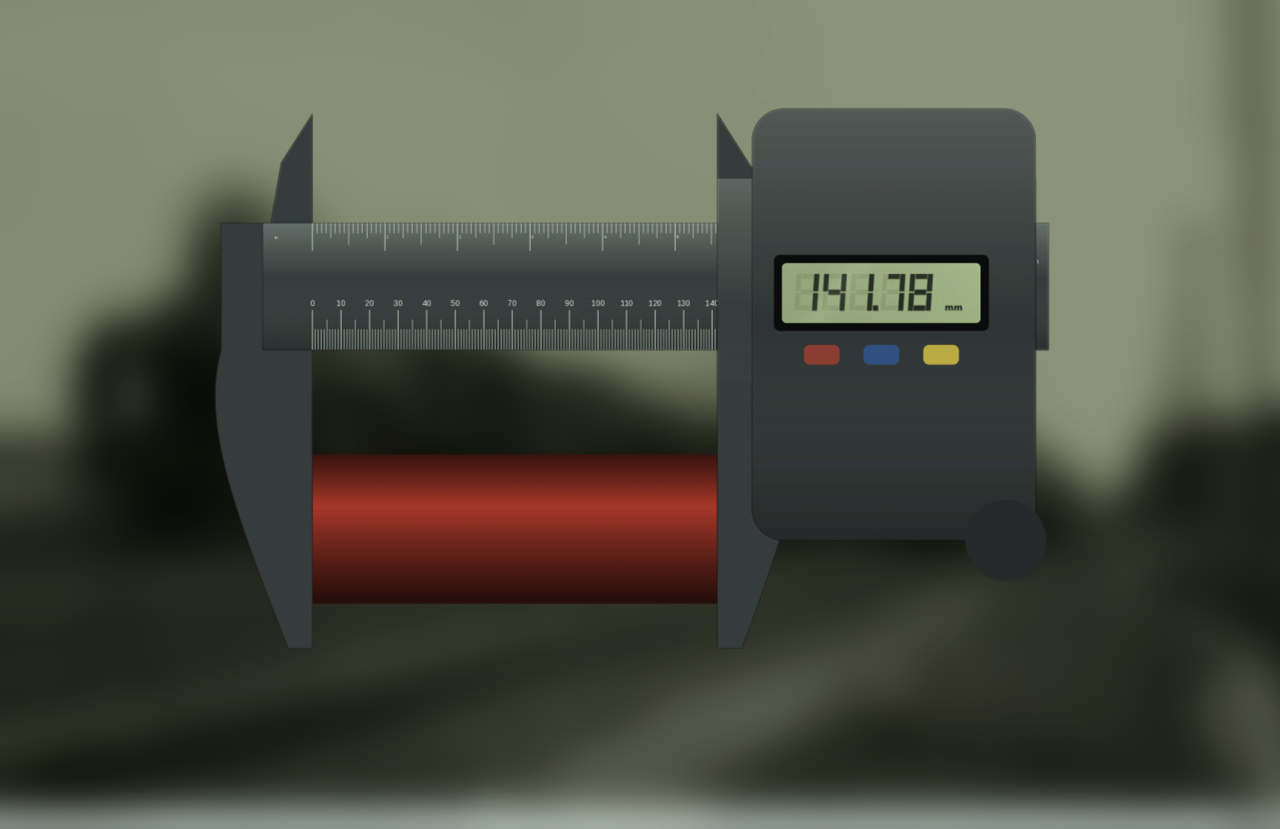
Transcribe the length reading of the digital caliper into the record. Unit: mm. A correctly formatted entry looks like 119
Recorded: 141.78
